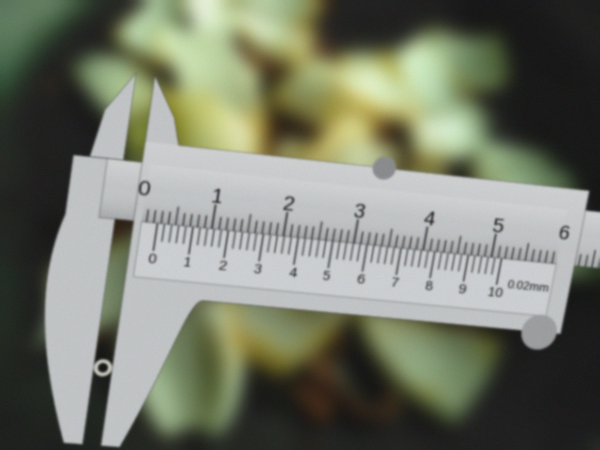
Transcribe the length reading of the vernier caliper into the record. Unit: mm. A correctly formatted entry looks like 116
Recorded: 2.5
